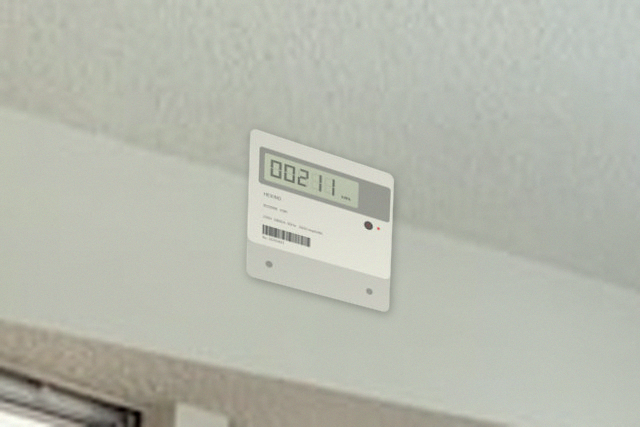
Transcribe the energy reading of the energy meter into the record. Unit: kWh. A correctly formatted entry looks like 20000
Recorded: 211
